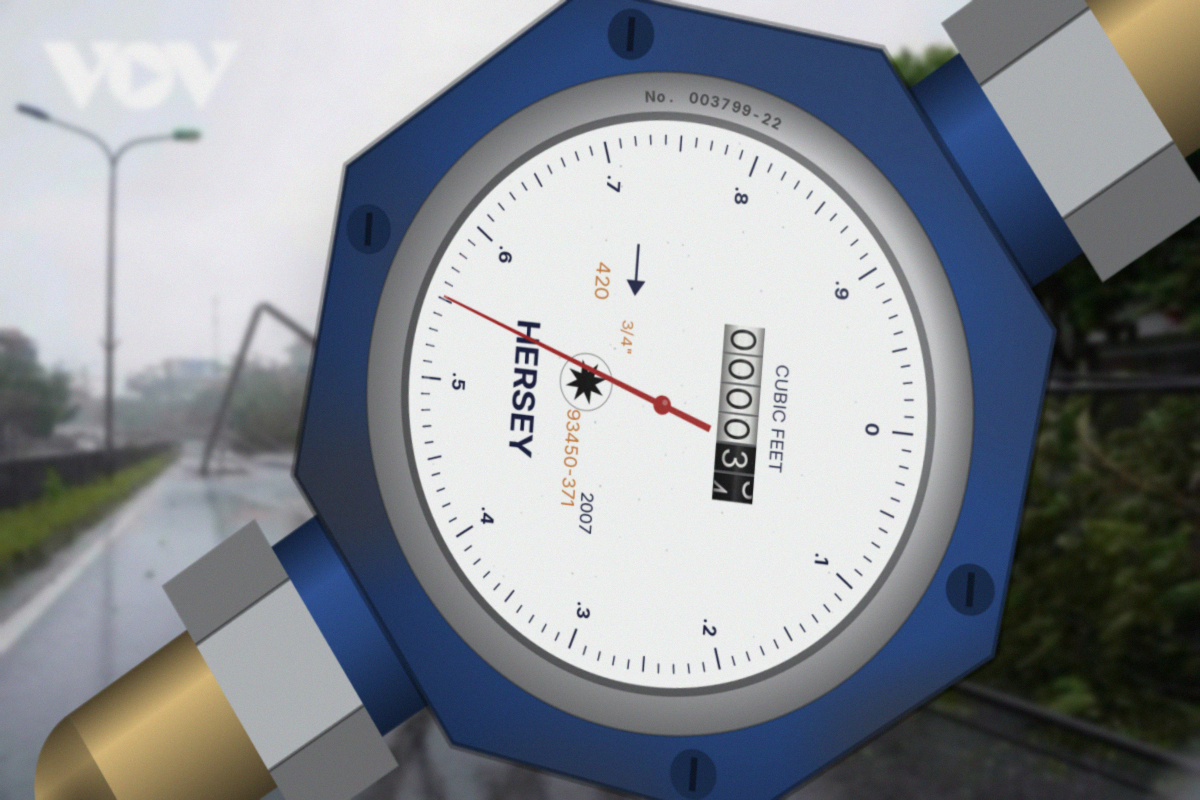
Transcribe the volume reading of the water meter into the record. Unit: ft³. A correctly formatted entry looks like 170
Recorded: 33.55
